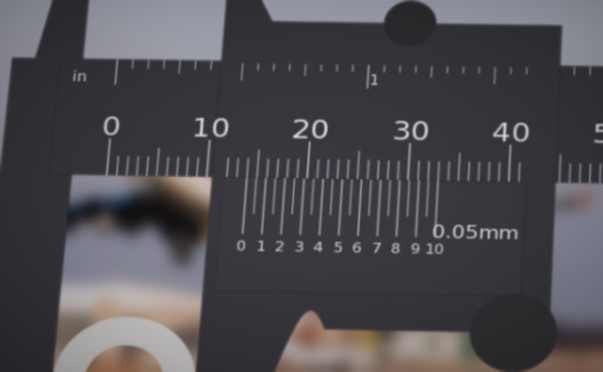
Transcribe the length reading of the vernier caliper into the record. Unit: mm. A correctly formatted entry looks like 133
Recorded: 14.0
